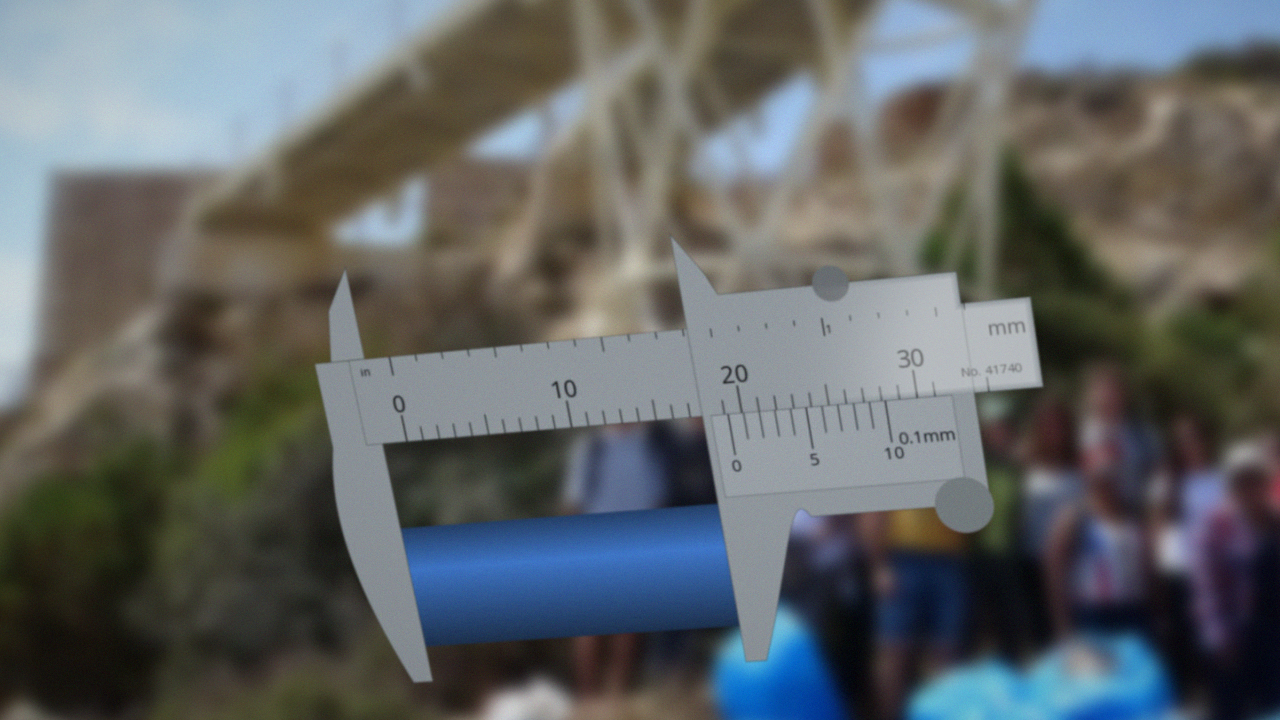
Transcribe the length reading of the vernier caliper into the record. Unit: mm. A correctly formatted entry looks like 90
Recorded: 19.2
